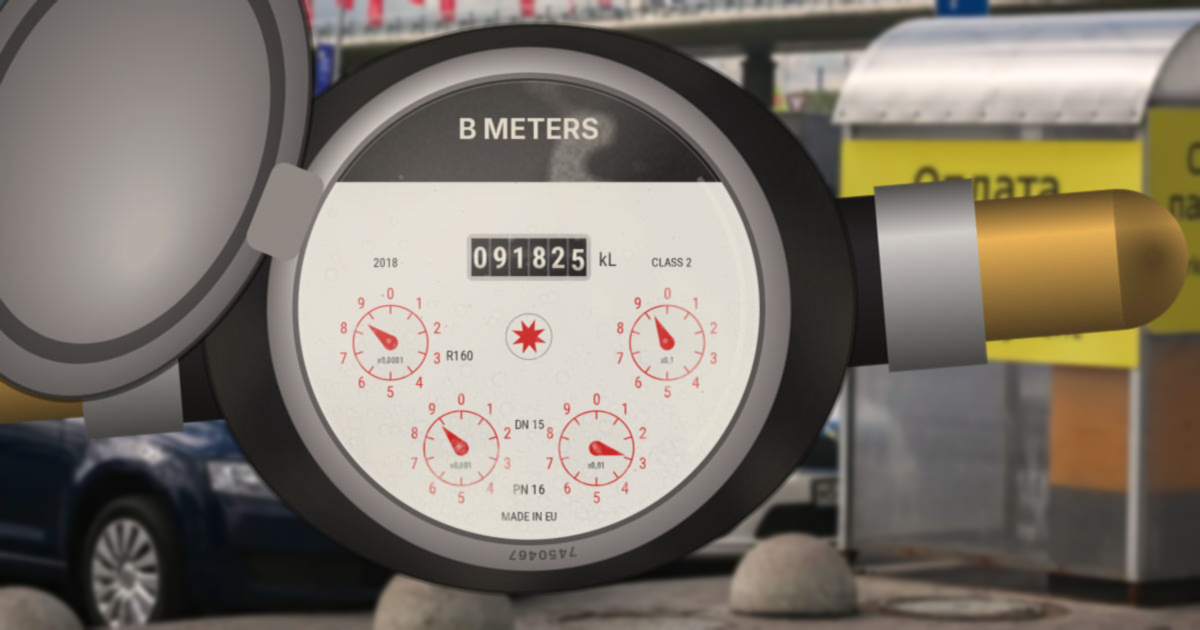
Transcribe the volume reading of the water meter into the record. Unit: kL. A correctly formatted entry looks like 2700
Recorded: 91824.9288
